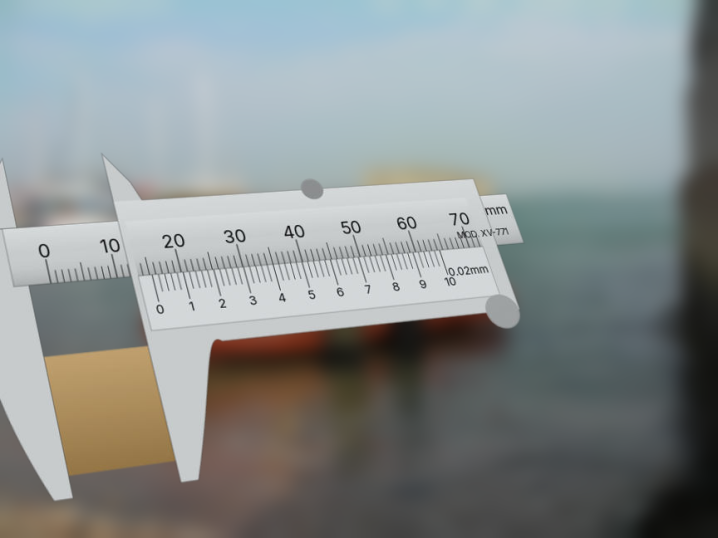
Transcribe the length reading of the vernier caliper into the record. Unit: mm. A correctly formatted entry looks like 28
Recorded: 15.4
